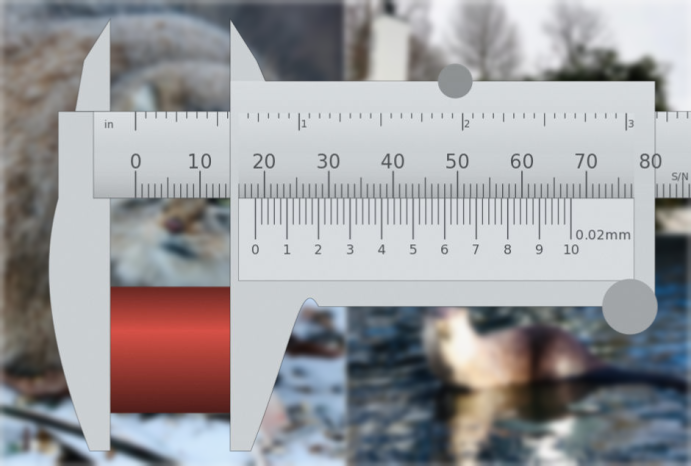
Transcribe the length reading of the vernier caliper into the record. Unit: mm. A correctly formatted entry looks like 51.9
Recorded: 18.6
